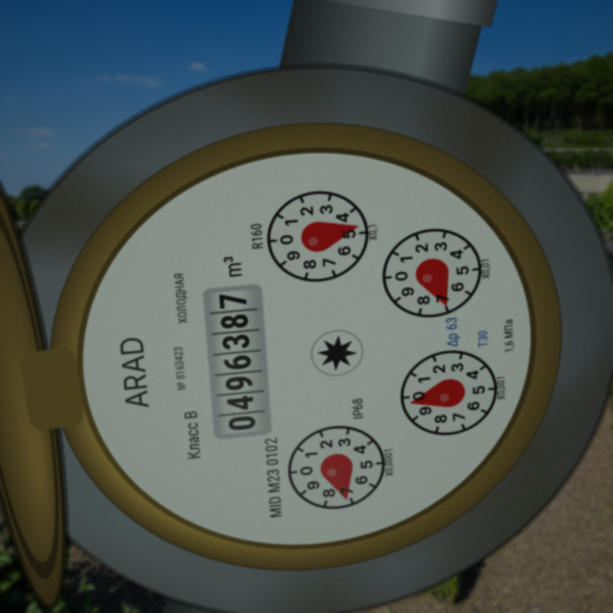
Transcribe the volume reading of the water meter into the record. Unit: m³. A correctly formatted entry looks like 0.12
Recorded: 496387.4697
